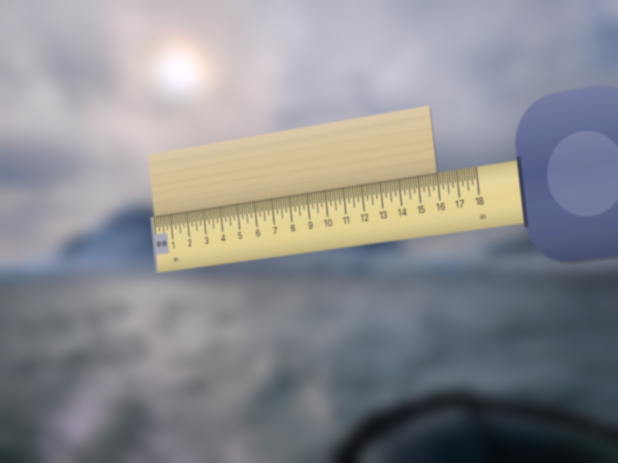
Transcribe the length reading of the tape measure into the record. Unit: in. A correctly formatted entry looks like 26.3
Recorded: 16
